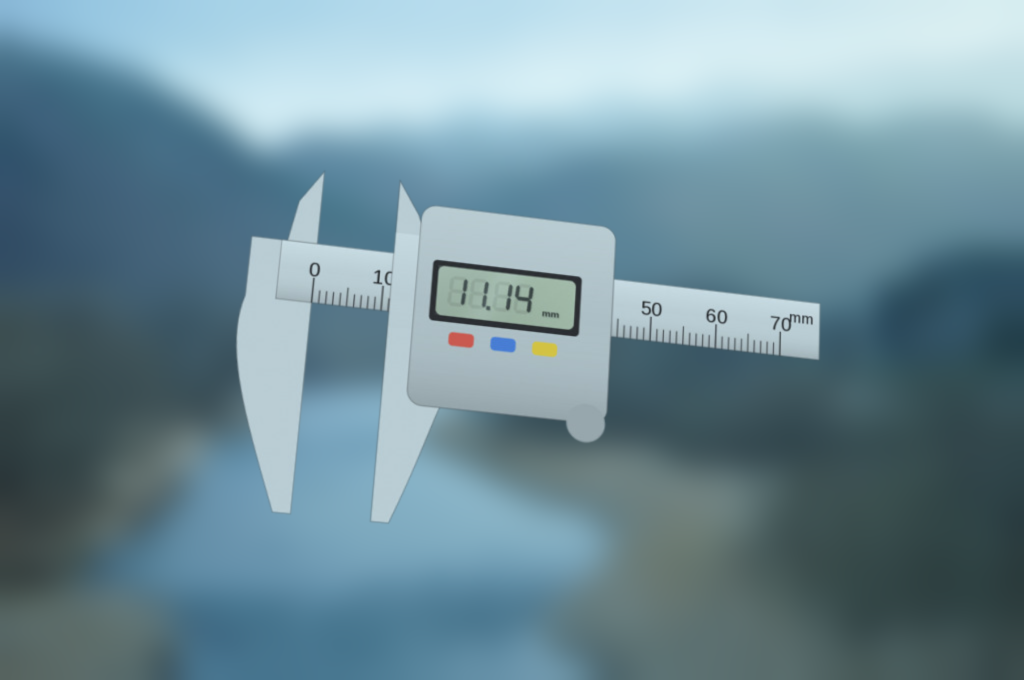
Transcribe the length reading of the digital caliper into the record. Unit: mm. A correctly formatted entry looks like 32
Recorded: 11.14
